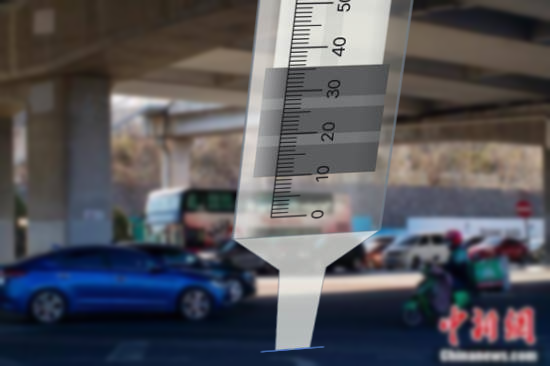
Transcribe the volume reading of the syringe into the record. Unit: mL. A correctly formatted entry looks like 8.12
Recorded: 10
